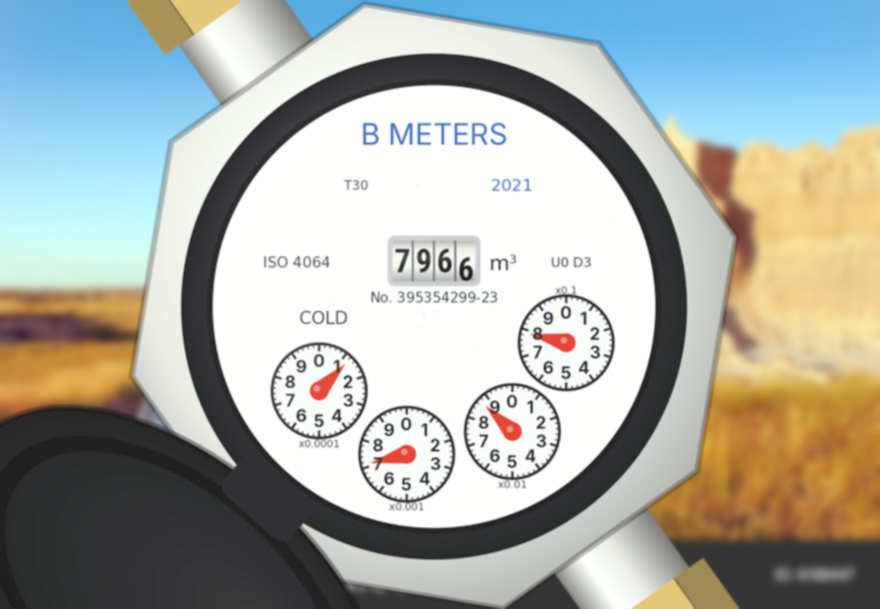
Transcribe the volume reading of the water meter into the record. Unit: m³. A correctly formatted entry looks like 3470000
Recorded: 7965.7871
